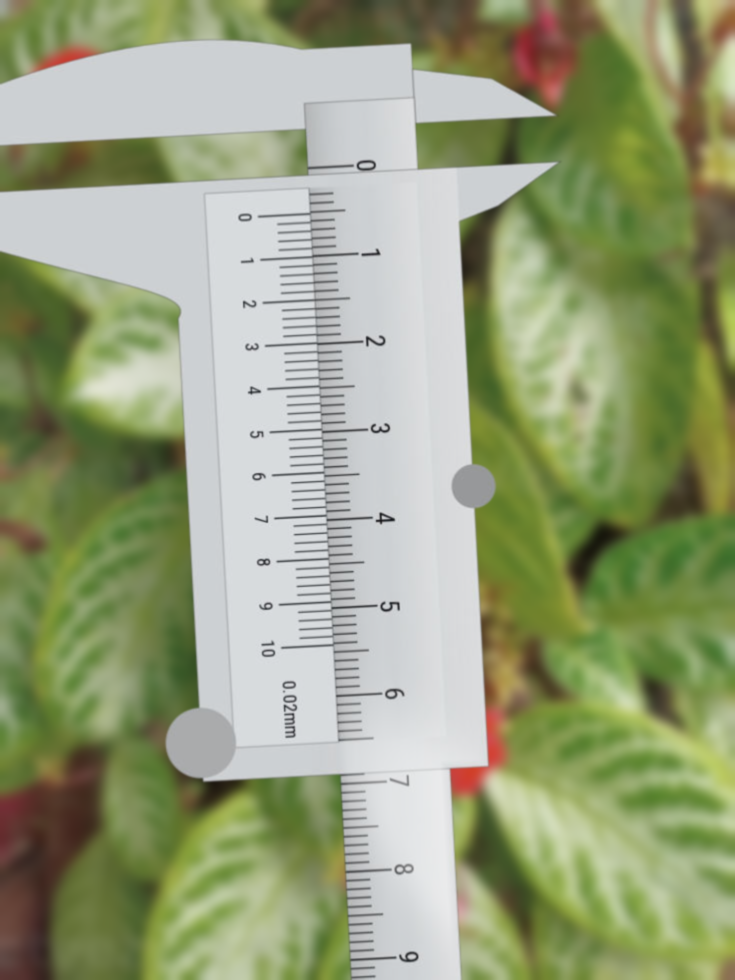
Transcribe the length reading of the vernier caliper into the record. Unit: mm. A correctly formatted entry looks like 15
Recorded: 5.2
